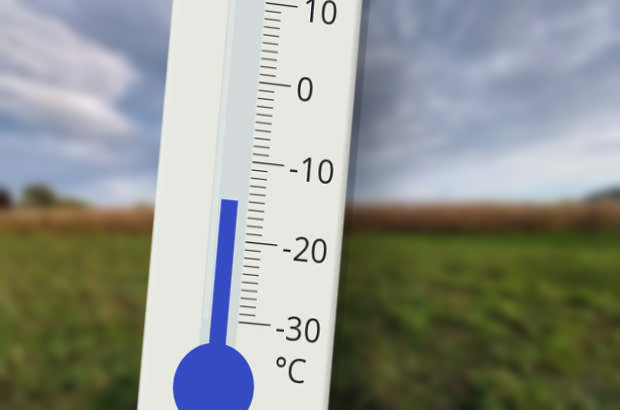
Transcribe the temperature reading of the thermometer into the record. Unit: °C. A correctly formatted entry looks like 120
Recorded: -15
